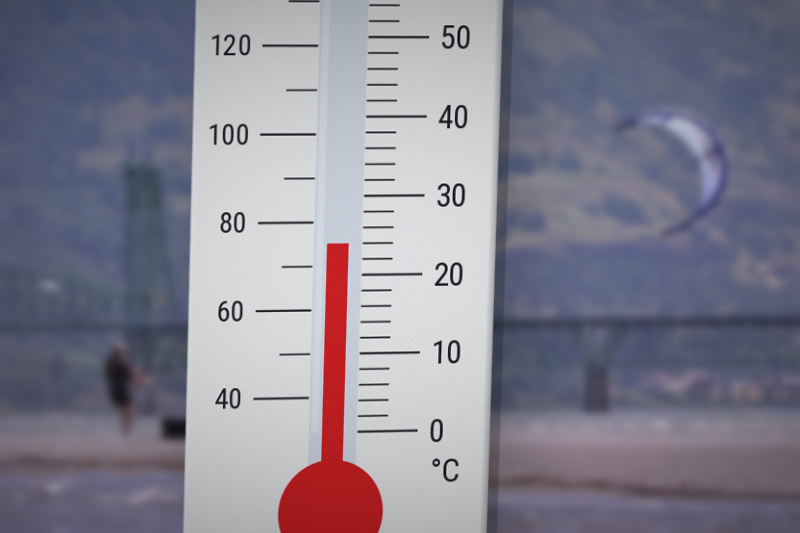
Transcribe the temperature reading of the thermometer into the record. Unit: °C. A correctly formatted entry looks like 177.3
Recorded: 24
